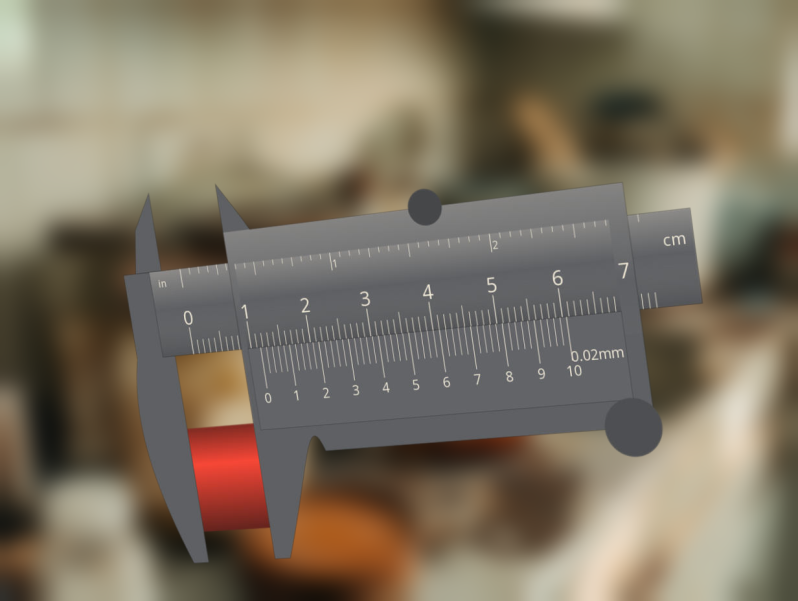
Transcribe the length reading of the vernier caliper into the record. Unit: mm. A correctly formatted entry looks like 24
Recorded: 11.6
